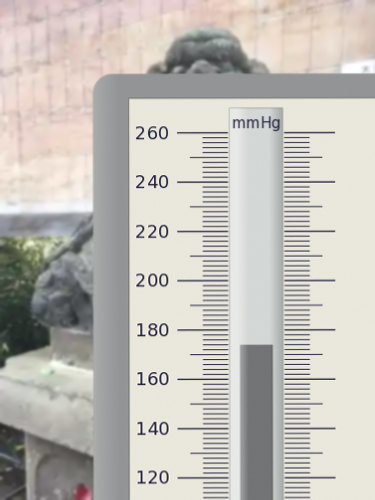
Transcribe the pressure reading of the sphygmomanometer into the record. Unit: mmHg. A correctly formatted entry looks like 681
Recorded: 174
